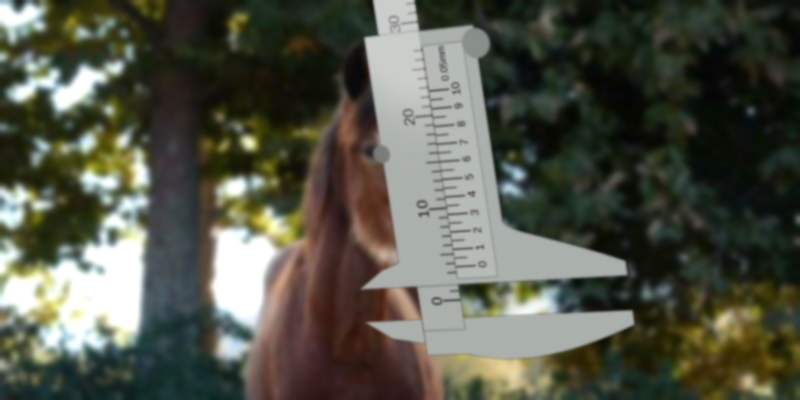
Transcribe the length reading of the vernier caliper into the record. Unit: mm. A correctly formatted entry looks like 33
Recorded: 3.6
